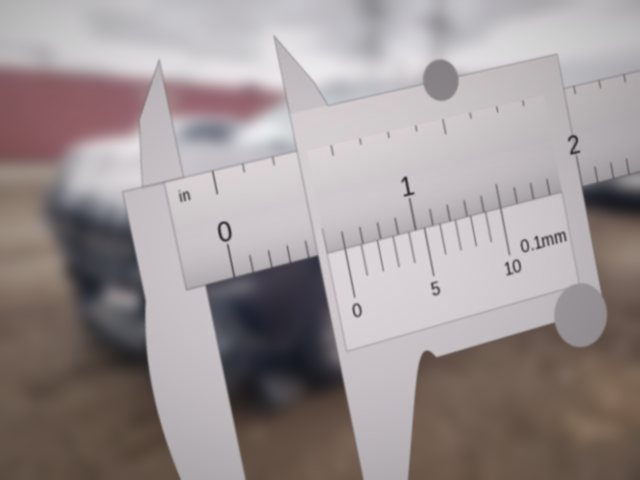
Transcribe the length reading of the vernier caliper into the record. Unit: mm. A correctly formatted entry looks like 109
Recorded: 6.0
